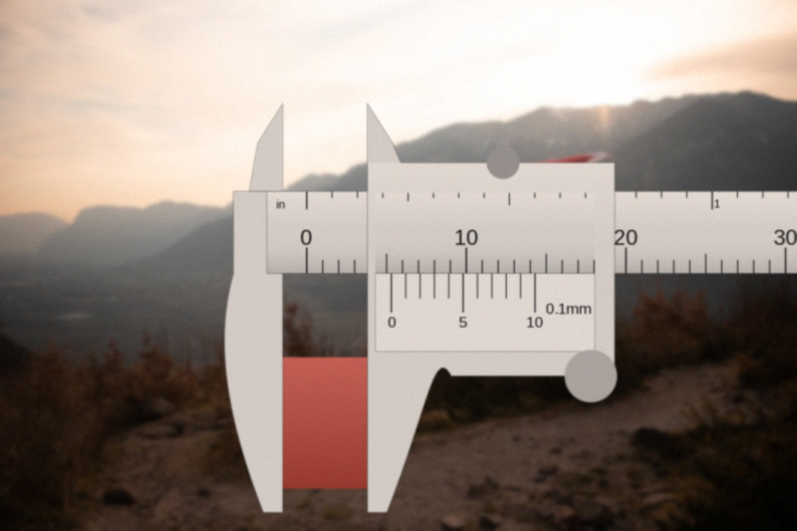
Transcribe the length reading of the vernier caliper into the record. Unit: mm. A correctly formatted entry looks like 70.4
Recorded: 5.3
